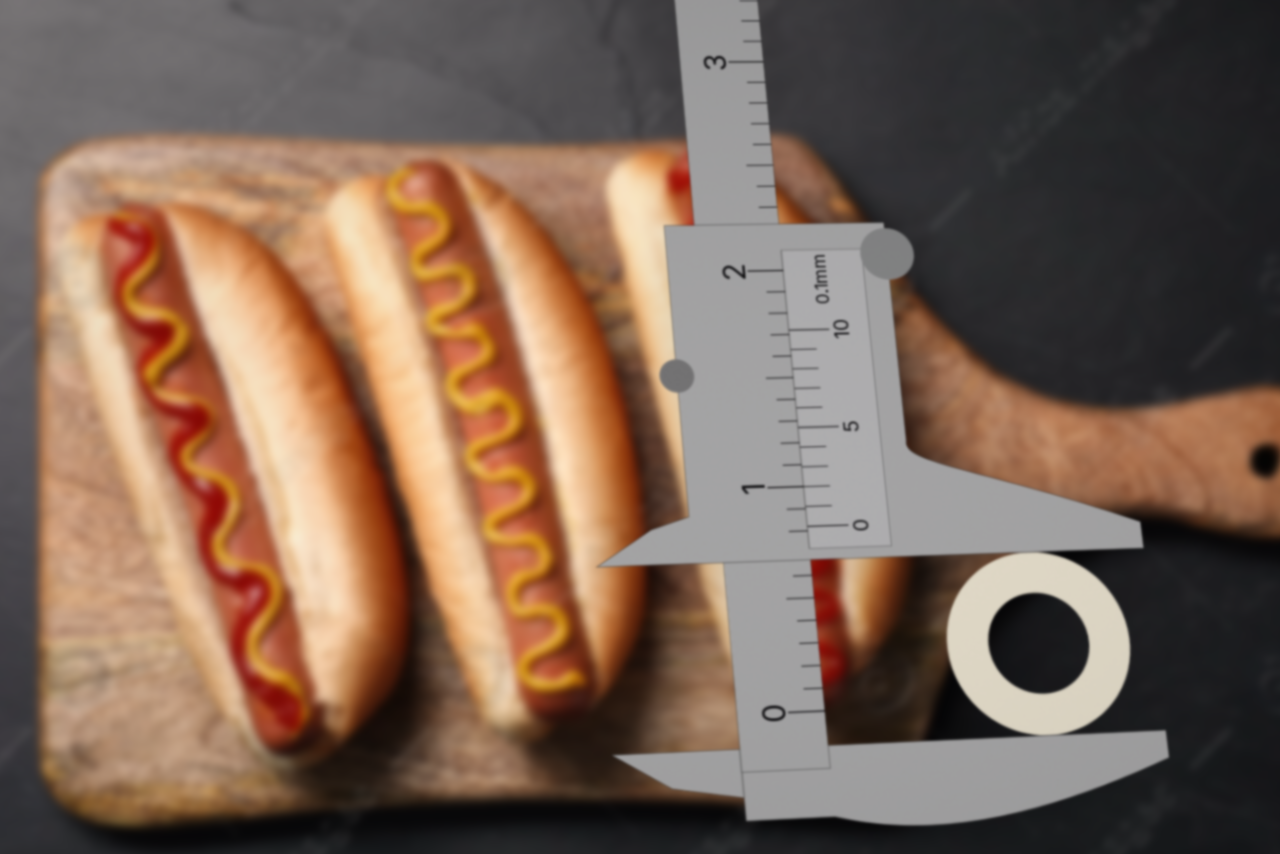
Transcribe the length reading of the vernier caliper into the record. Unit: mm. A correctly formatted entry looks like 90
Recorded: 8.2
